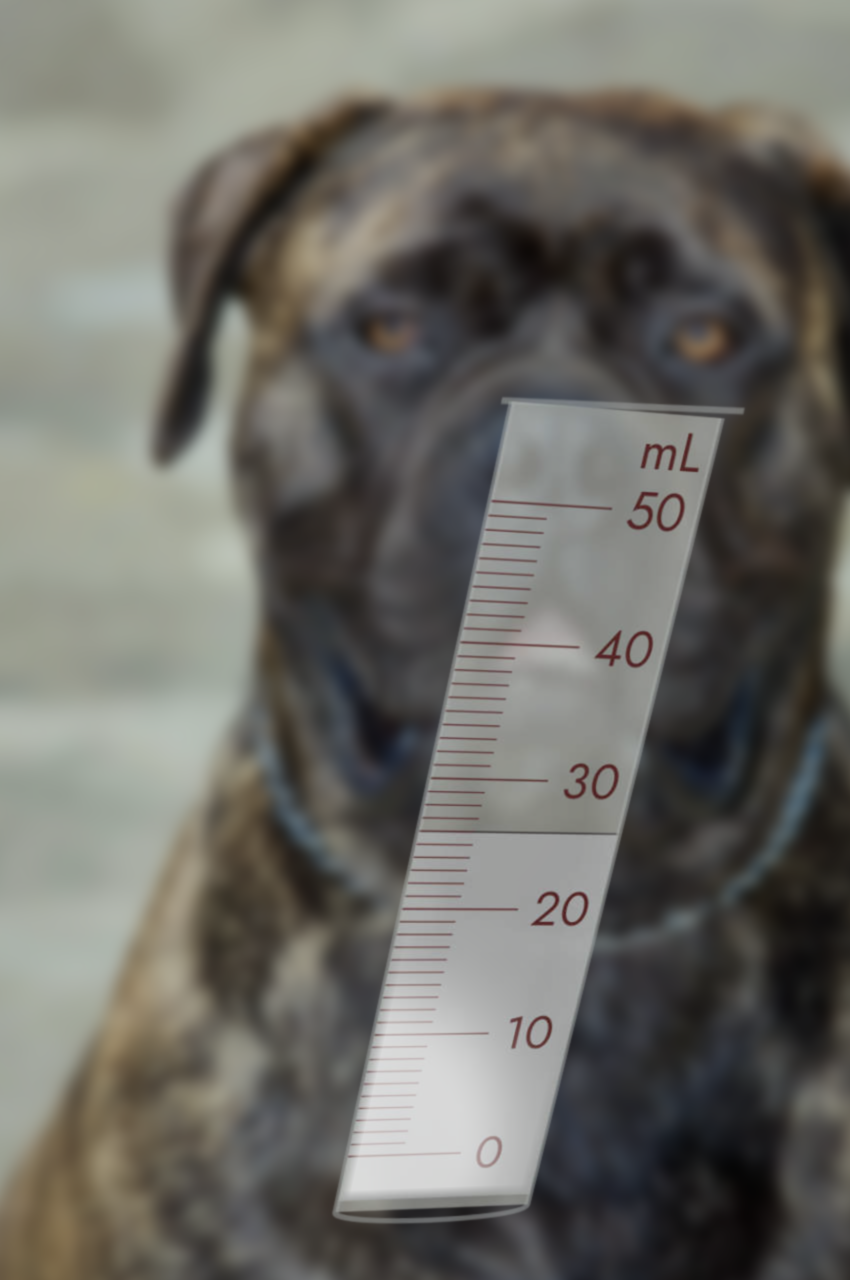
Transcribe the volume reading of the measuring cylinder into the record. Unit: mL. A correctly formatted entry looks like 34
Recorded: 26
